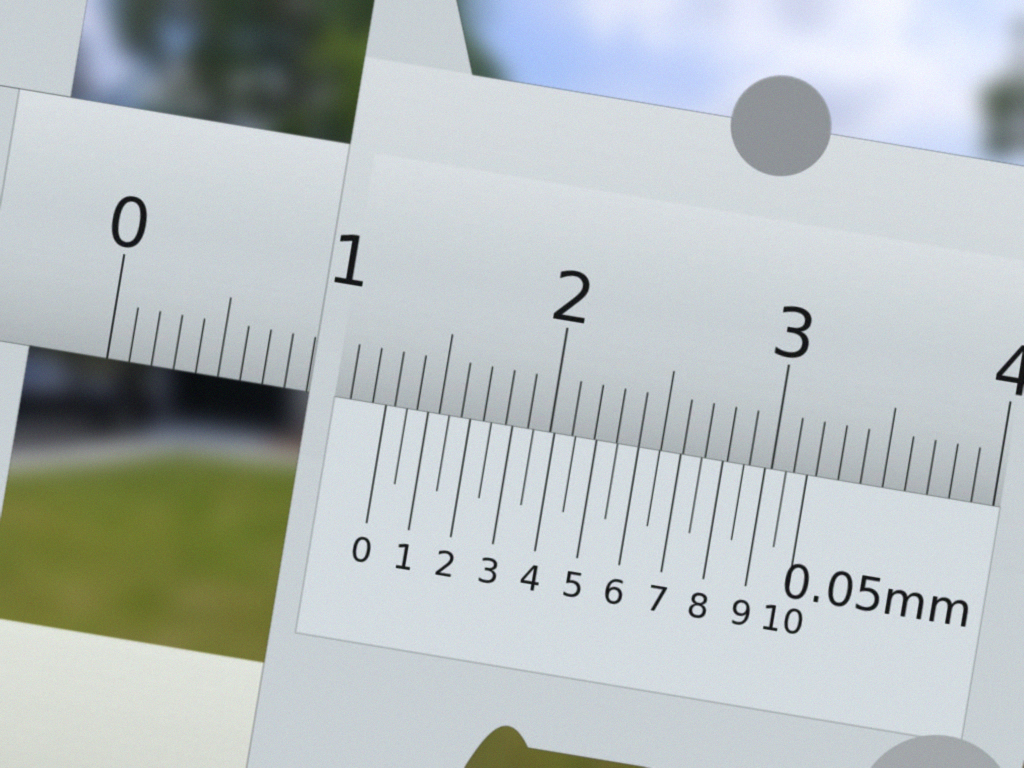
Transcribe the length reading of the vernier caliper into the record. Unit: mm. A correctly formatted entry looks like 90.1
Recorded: 12.6
